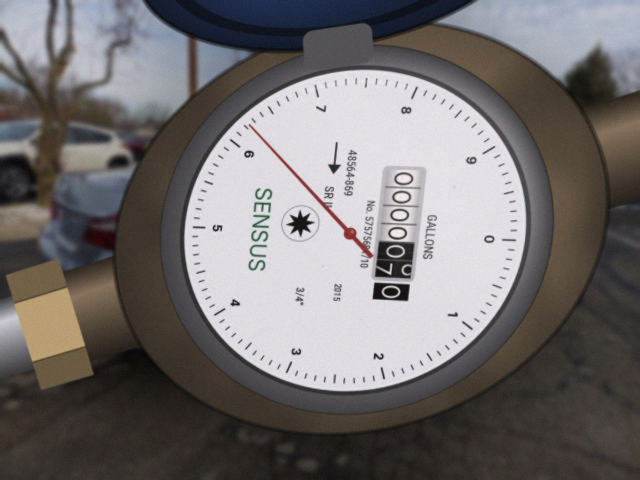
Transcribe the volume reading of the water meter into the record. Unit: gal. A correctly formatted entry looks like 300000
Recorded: 66.2
